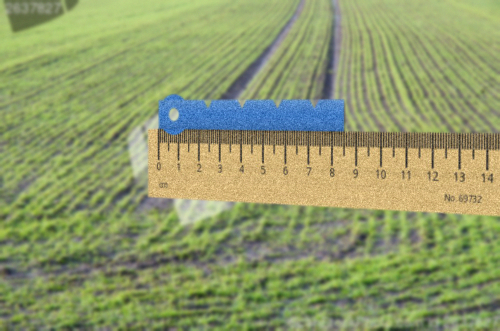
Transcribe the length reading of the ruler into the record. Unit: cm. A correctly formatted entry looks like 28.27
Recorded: 8.5
